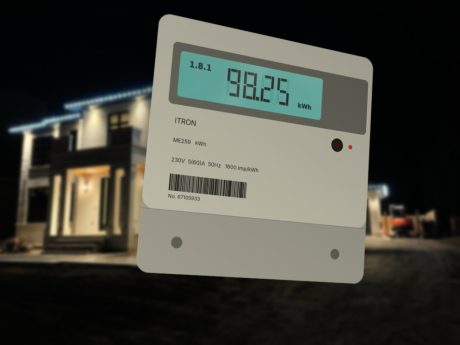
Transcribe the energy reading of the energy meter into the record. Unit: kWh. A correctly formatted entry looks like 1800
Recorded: 98.25
